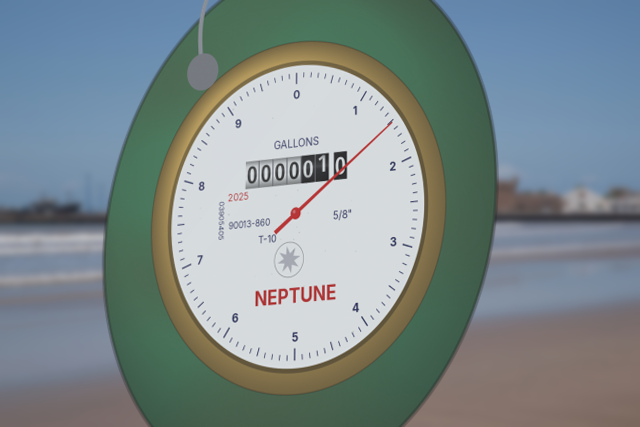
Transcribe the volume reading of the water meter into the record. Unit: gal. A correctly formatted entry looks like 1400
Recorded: 11.5
